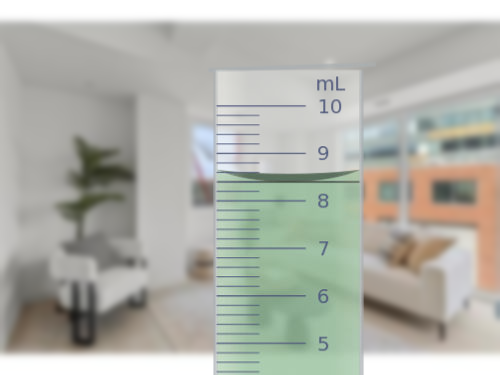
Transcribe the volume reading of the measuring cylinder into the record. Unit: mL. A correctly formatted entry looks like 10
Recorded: 8.4
